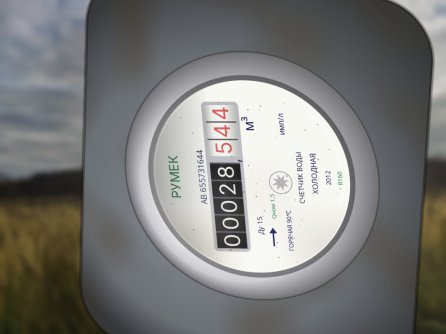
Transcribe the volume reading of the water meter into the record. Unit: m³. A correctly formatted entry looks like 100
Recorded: 28.544
